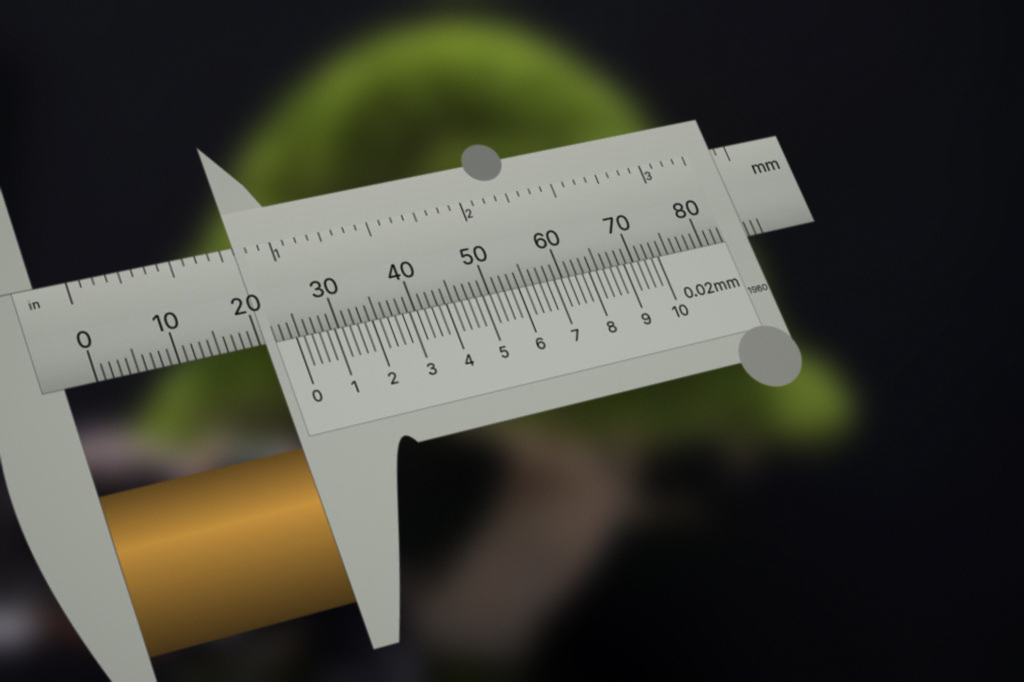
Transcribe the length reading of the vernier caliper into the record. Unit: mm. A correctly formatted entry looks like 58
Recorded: 24.6
